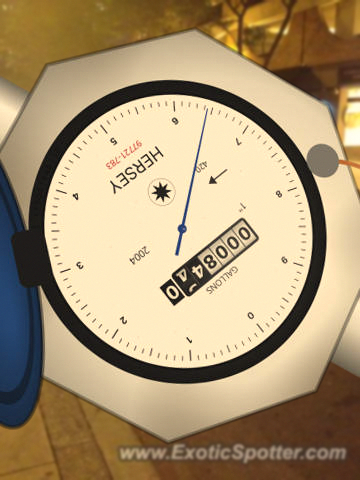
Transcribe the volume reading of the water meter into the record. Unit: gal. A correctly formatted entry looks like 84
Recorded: 8436.4
